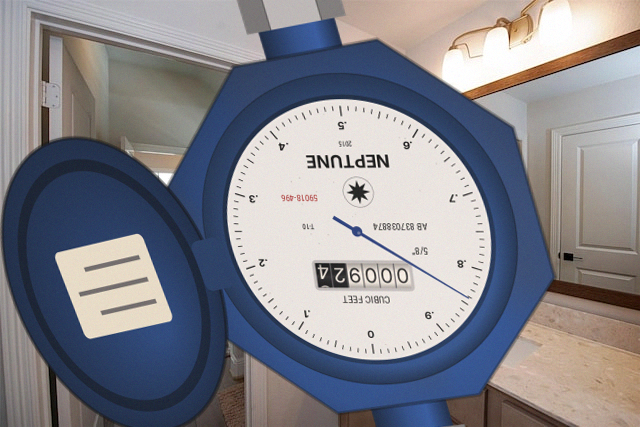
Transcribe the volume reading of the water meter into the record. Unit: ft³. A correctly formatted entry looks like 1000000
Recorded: 923.84
